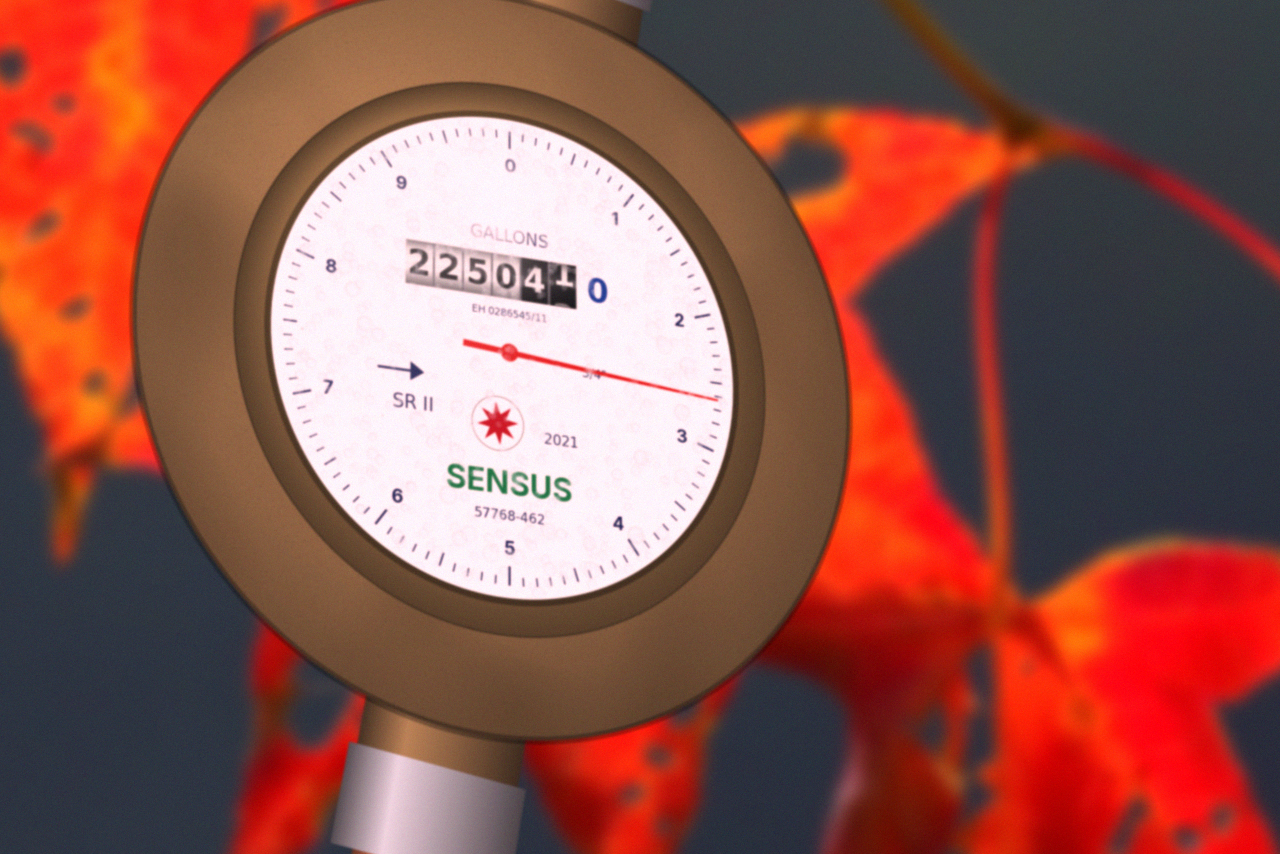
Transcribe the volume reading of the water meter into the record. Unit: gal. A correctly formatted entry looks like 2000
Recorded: 2250412.6
